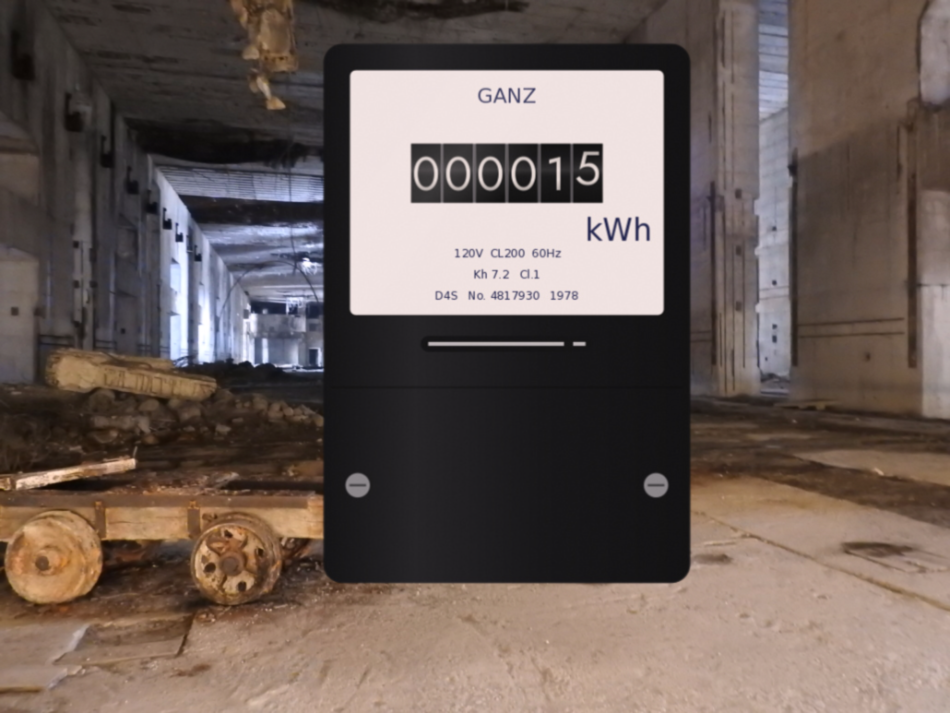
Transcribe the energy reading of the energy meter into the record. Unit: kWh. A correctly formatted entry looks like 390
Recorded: 15
